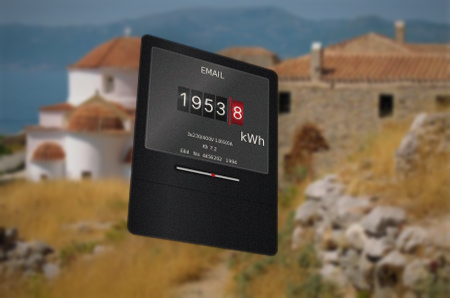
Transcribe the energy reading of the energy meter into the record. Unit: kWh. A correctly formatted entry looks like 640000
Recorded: 1953.8
